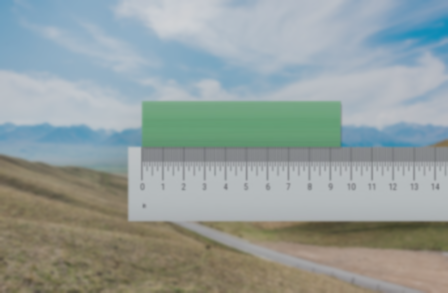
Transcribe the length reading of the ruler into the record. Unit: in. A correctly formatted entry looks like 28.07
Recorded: 9.5
